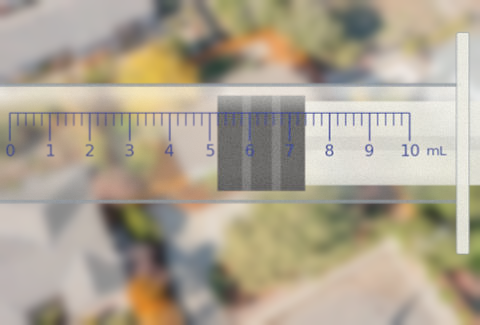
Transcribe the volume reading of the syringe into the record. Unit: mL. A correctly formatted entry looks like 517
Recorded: 5.2
